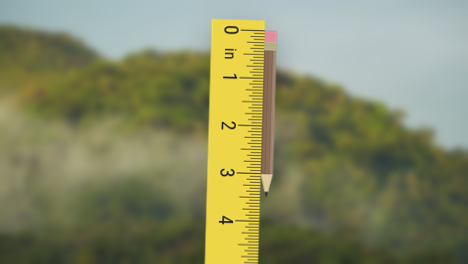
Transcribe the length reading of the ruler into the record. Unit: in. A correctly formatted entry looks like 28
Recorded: 3.5
